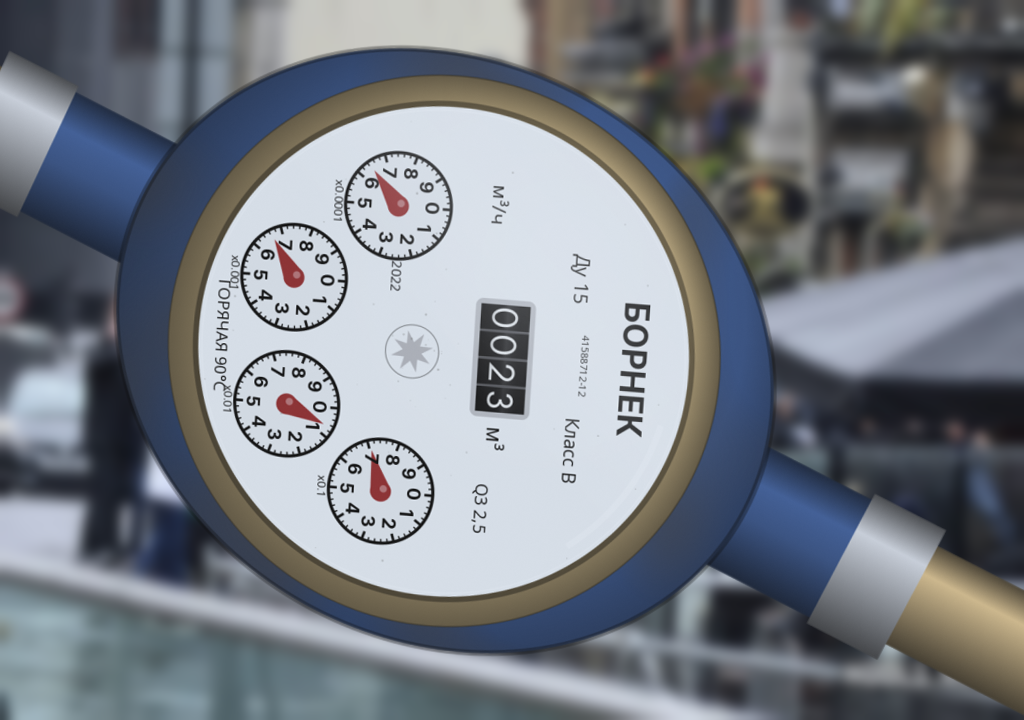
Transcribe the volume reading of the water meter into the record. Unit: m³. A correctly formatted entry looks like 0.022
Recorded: 23.7066
